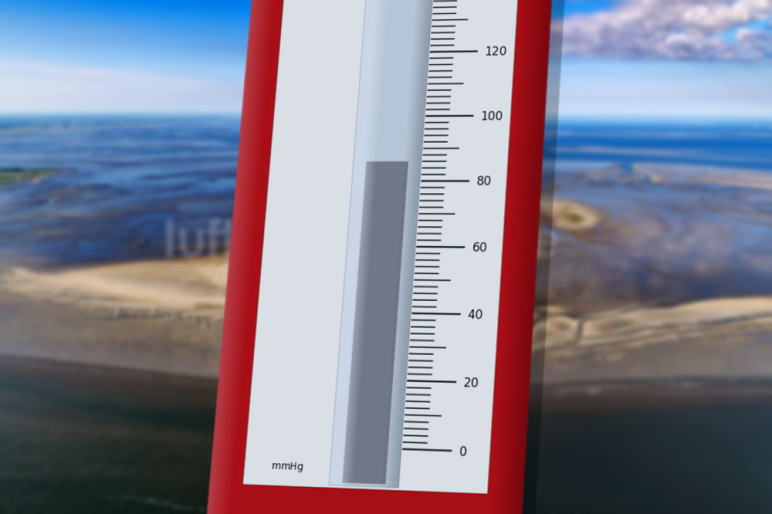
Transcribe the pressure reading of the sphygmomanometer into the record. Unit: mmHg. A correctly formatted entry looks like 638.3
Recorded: 86
